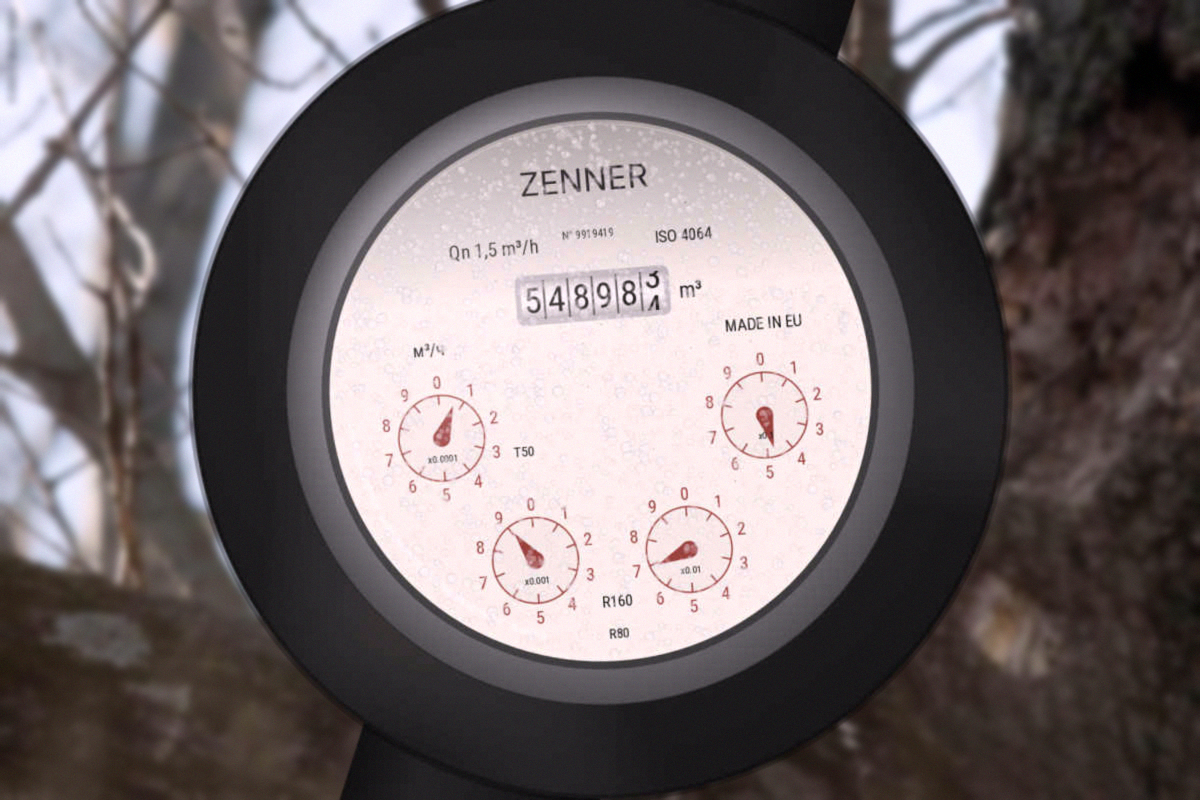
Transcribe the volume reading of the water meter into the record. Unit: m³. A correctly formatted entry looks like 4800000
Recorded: 548983.4690
